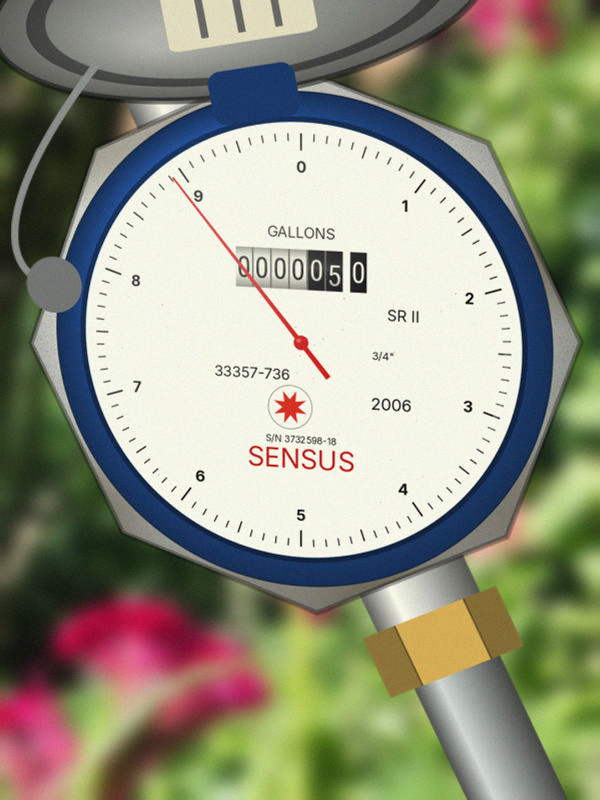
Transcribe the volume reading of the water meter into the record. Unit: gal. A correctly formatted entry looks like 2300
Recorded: 48.9
